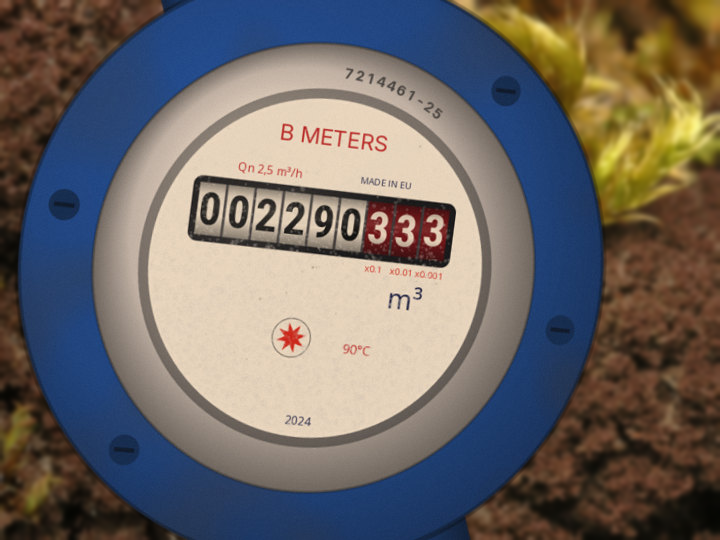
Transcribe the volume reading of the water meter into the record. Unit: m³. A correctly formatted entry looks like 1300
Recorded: 2290.333
